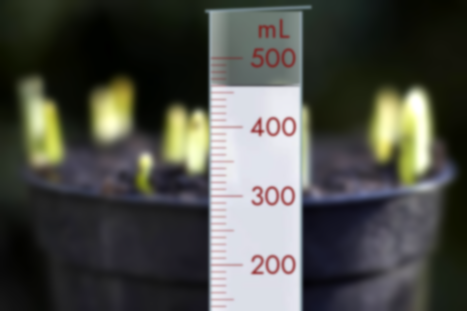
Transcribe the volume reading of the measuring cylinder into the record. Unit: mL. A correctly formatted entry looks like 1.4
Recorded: 460
